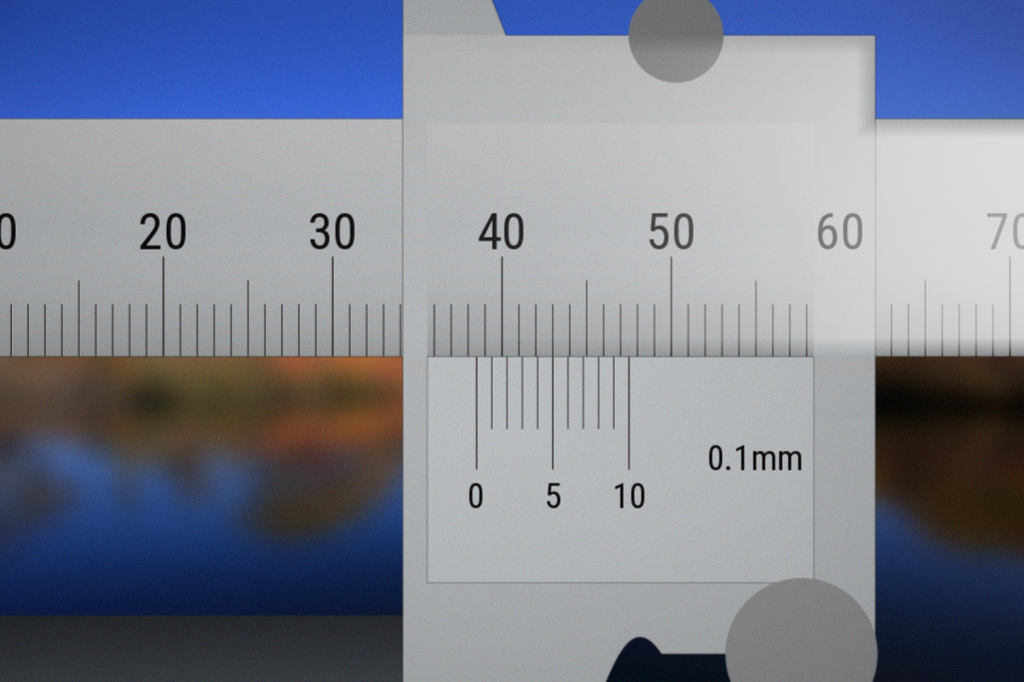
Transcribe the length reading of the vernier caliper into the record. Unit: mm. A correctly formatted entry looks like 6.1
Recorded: 38.5
